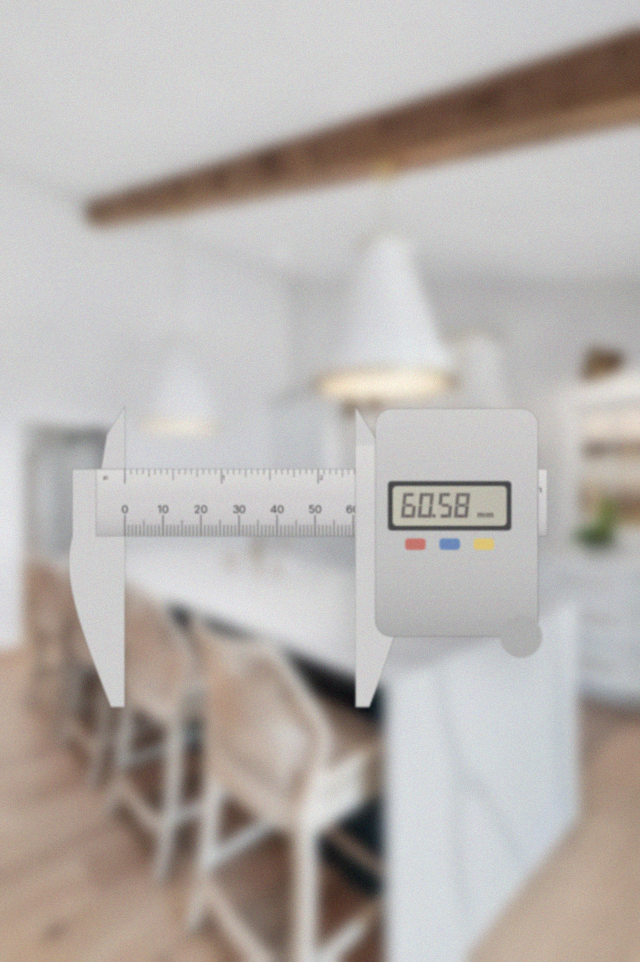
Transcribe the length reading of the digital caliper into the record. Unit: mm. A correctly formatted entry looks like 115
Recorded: 60.58
